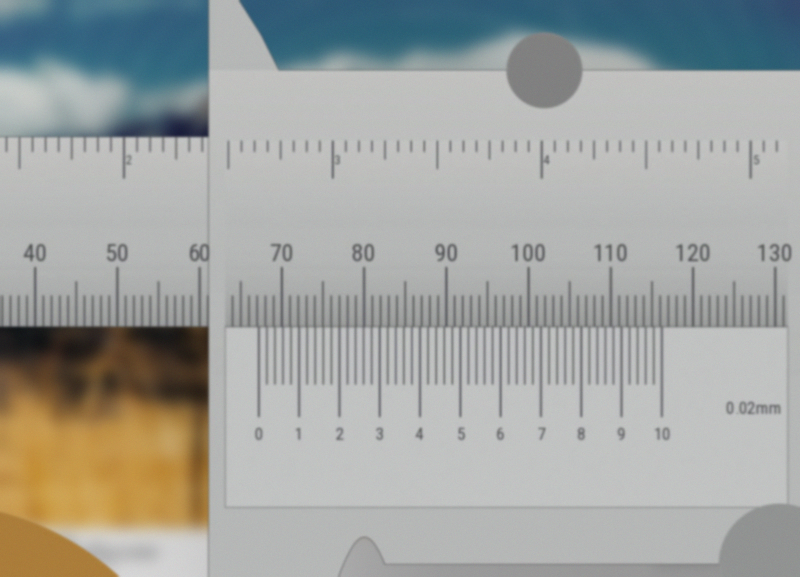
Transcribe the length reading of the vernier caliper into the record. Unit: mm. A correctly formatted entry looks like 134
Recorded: 67.2
